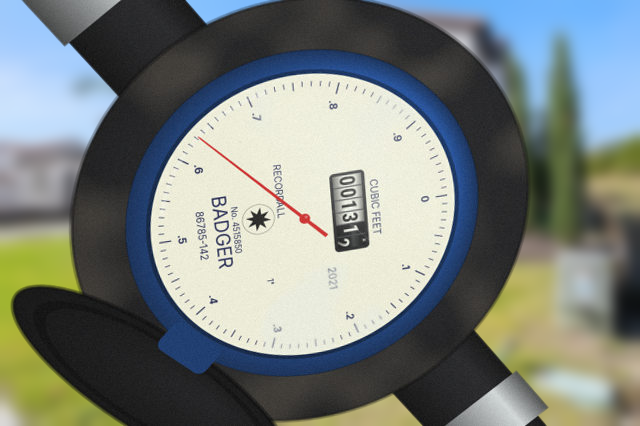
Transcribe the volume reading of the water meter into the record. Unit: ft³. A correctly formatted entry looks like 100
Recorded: 1311.63
